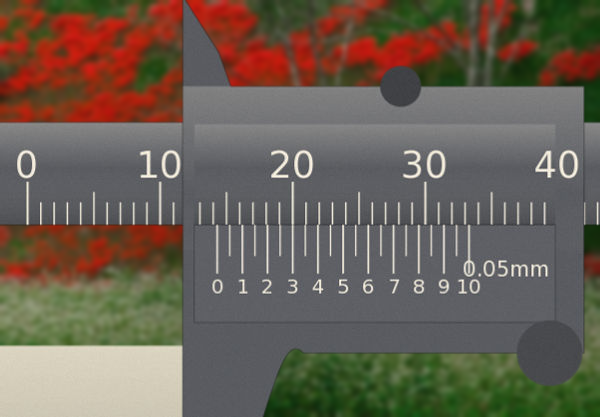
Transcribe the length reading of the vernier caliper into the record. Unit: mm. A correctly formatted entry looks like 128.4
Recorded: 14.3
